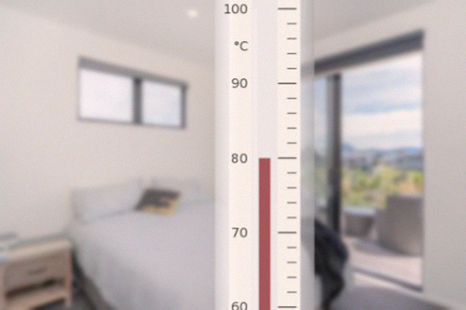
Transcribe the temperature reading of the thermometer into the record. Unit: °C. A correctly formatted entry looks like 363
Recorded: 80
